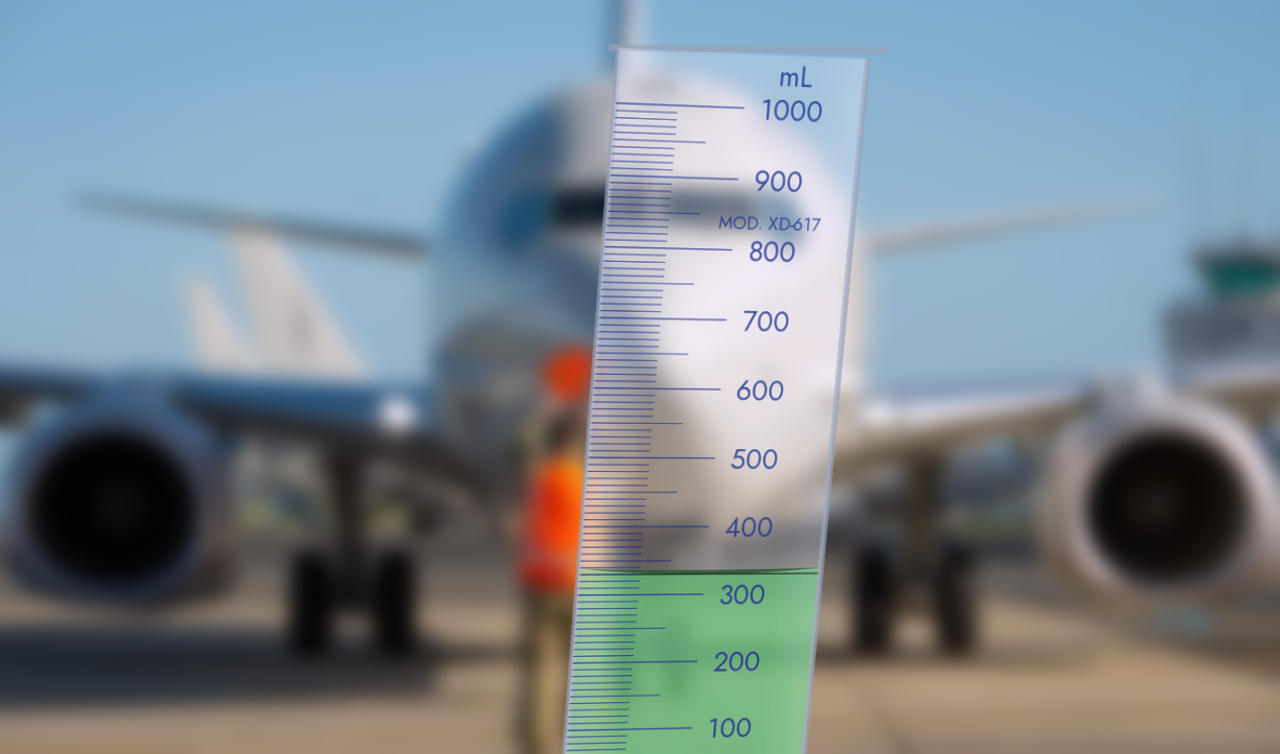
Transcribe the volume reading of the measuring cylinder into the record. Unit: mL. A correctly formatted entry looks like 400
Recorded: 330
